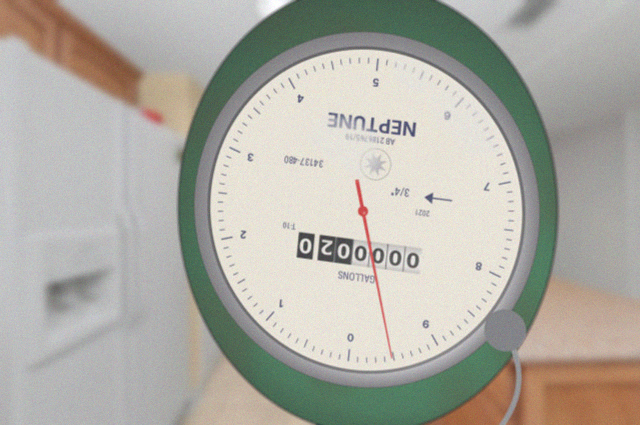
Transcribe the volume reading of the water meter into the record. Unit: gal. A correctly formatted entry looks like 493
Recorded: 19.5
